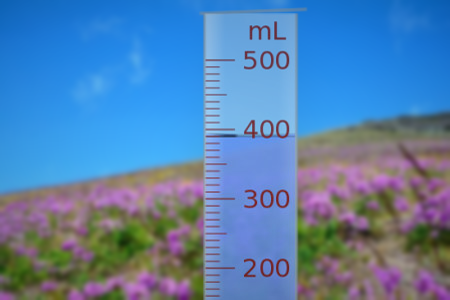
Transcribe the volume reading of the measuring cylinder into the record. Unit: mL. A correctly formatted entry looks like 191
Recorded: 390
